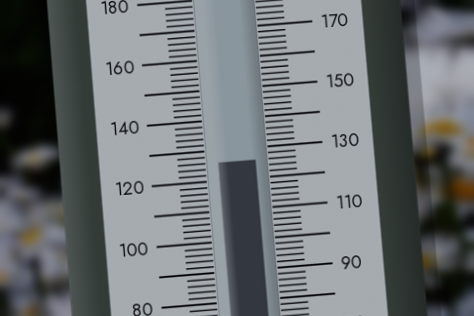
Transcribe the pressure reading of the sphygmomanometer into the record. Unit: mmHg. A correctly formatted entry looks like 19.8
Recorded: 126
